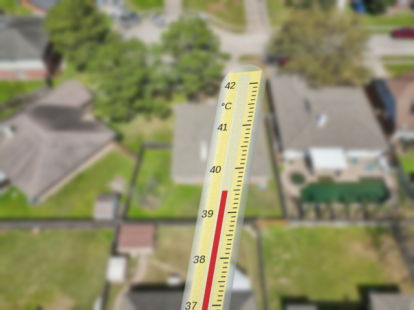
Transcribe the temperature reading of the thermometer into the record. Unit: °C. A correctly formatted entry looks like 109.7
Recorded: 39.5
